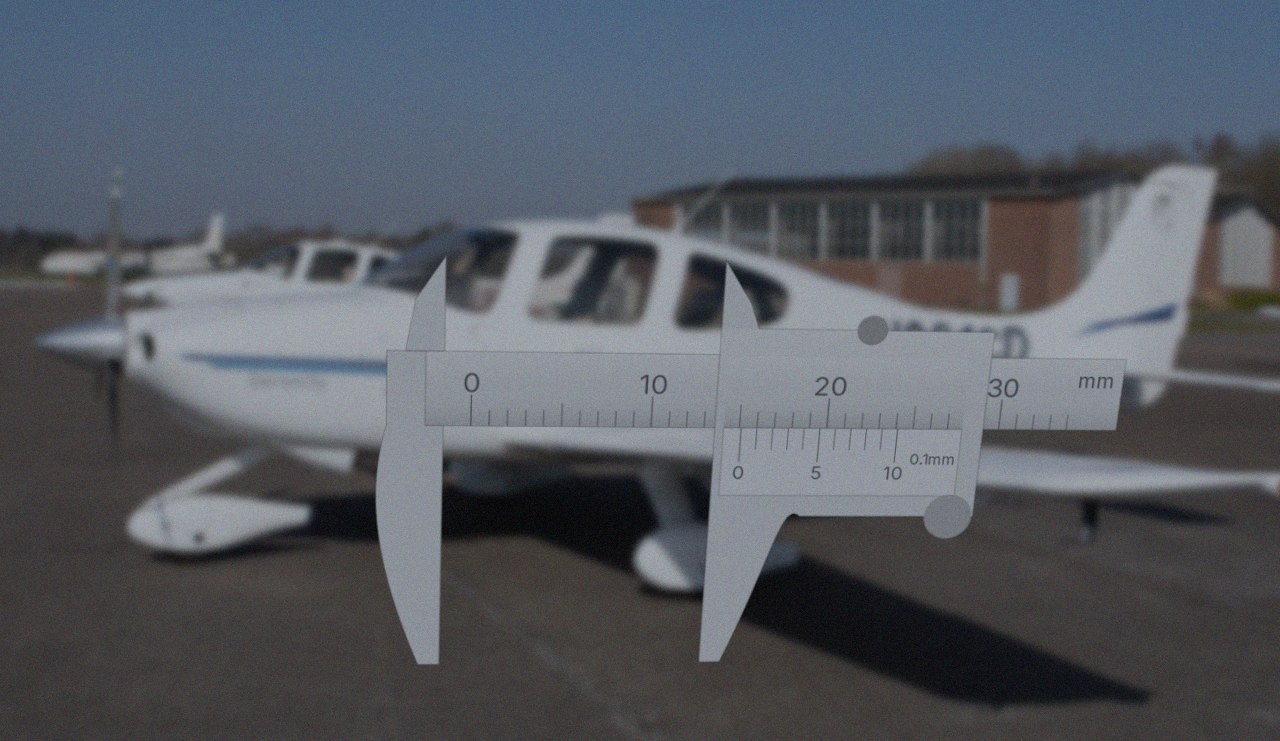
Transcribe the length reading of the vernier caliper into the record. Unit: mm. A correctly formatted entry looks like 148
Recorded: 15.1
